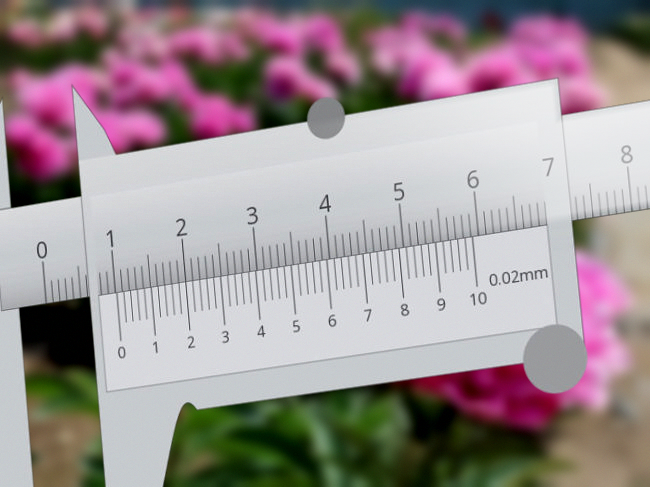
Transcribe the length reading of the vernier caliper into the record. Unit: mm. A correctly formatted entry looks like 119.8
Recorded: 10.2
